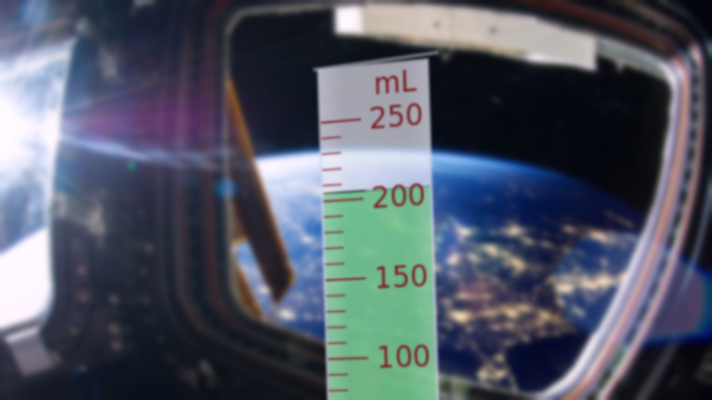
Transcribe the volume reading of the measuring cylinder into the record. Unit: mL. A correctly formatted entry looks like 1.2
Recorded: 205
